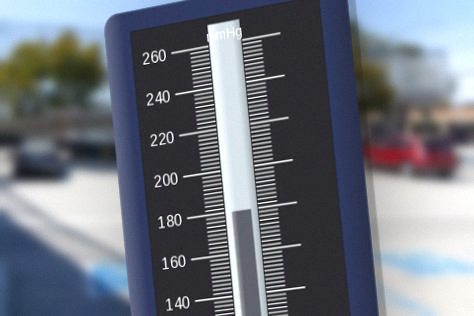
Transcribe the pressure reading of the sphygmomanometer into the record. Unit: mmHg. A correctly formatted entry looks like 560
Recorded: 180
